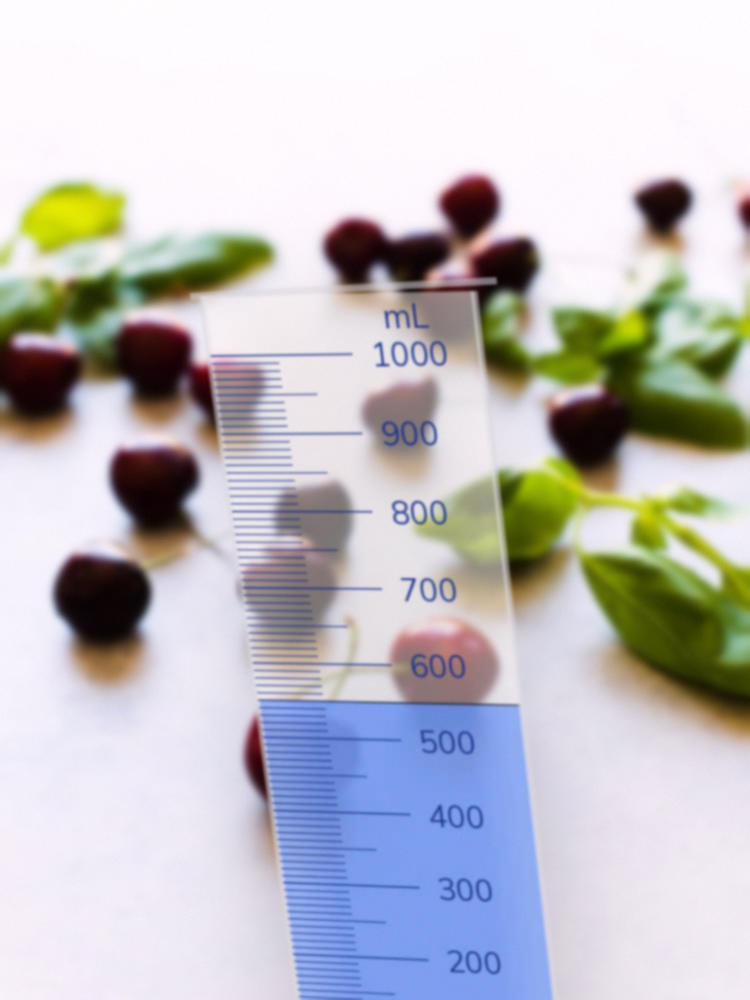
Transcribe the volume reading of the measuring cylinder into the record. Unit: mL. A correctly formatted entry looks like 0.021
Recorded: 550
